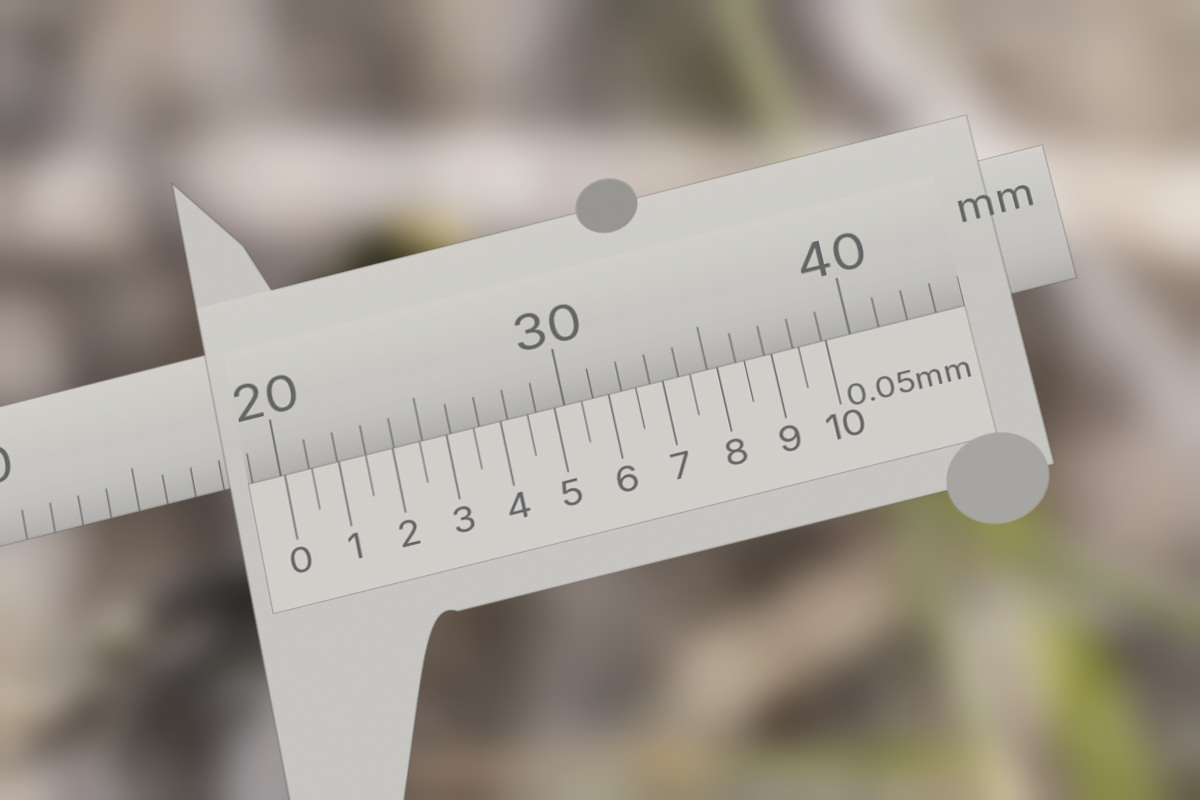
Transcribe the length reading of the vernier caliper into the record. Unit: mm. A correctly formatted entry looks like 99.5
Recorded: 20.15
